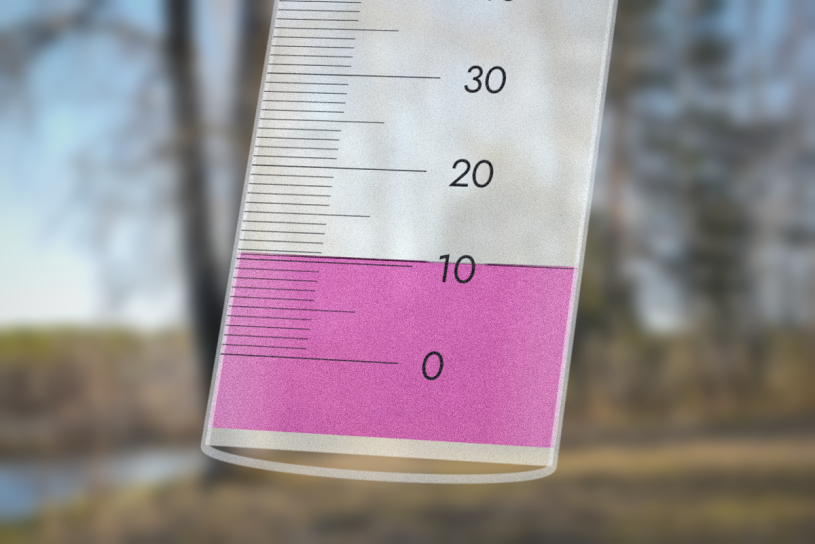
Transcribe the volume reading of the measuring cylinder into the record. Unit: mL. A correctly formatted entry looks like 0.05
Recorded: 10.5
